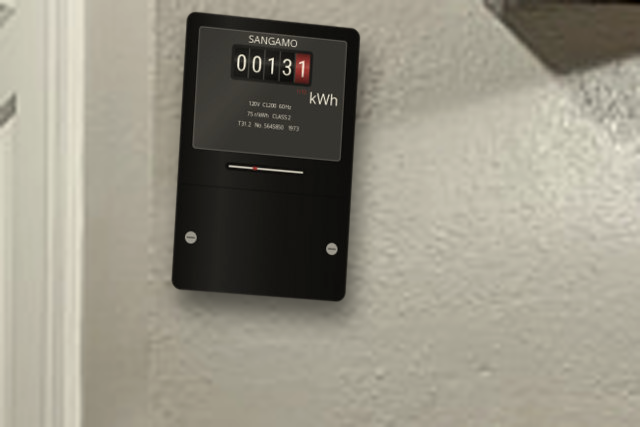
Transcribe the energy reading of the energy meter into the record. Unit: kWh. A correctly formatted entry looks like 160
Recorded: 13.1
